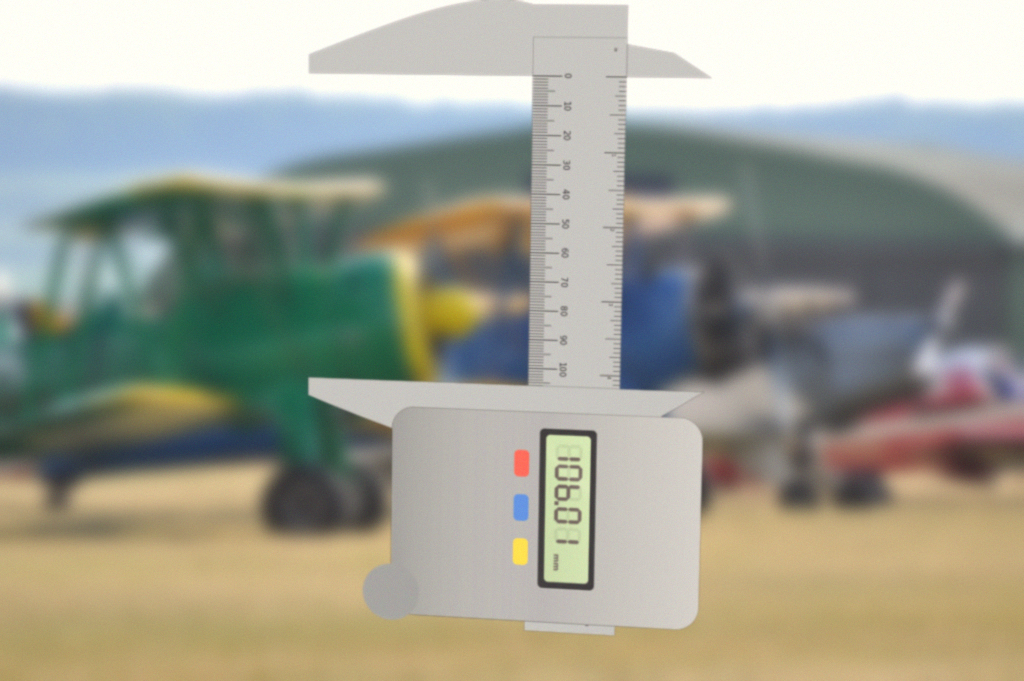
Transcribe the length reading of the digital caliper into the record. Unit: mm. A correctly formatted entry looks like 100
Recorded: 106.01
